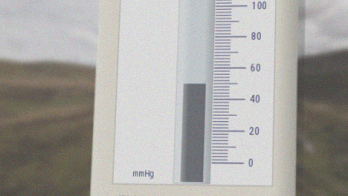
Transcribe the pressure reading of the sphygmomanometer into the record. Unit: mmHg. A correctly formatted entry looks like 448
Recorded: 50
